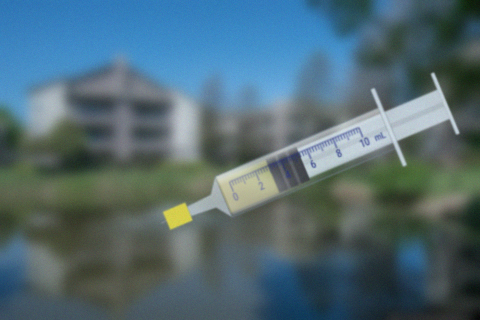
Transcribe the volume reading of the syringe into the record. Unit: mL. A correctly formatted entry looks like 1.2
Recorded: 3
